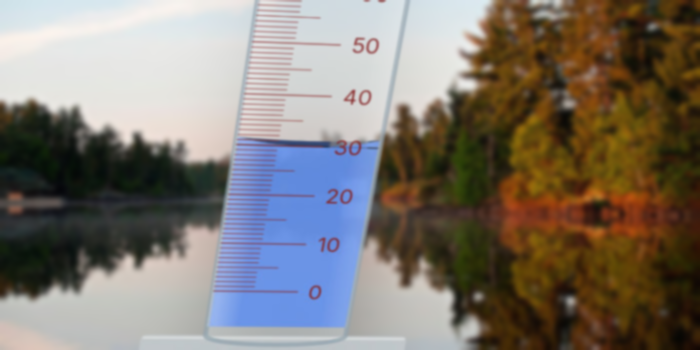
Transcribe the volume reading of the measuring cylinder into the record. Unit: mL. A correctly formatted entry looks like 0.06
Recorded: 30
